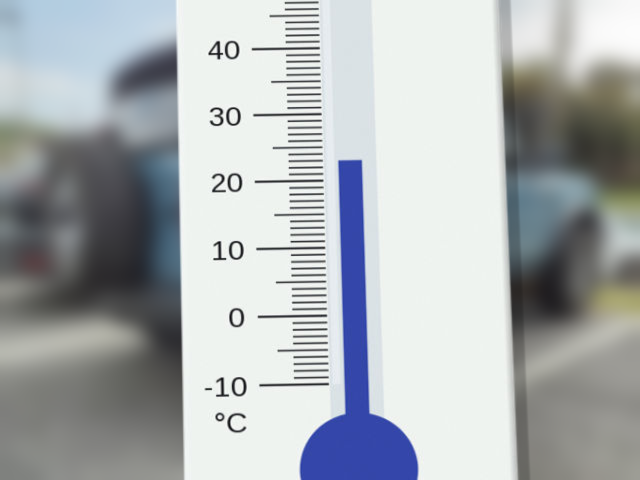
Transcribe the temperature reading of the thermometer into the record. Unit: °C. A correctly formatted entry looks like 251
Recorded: 23
